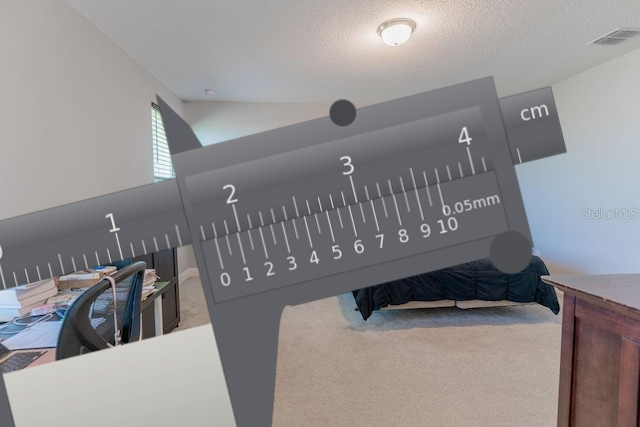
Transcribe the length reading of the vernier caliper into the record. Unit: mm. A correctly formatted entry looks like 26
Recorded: 17.9
